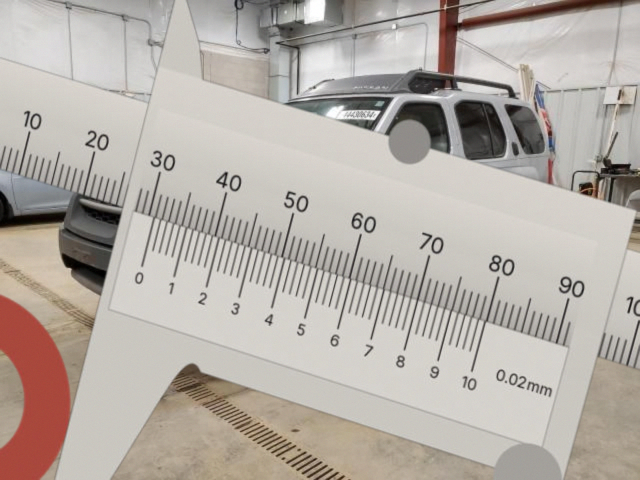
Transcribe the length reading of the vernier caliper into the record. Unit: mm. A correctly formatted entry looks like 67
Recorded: 30.8
